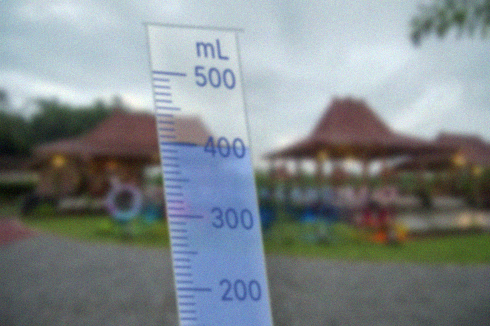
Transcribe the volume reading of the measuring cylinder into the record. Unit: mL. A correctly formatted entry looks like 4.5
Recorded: 400
